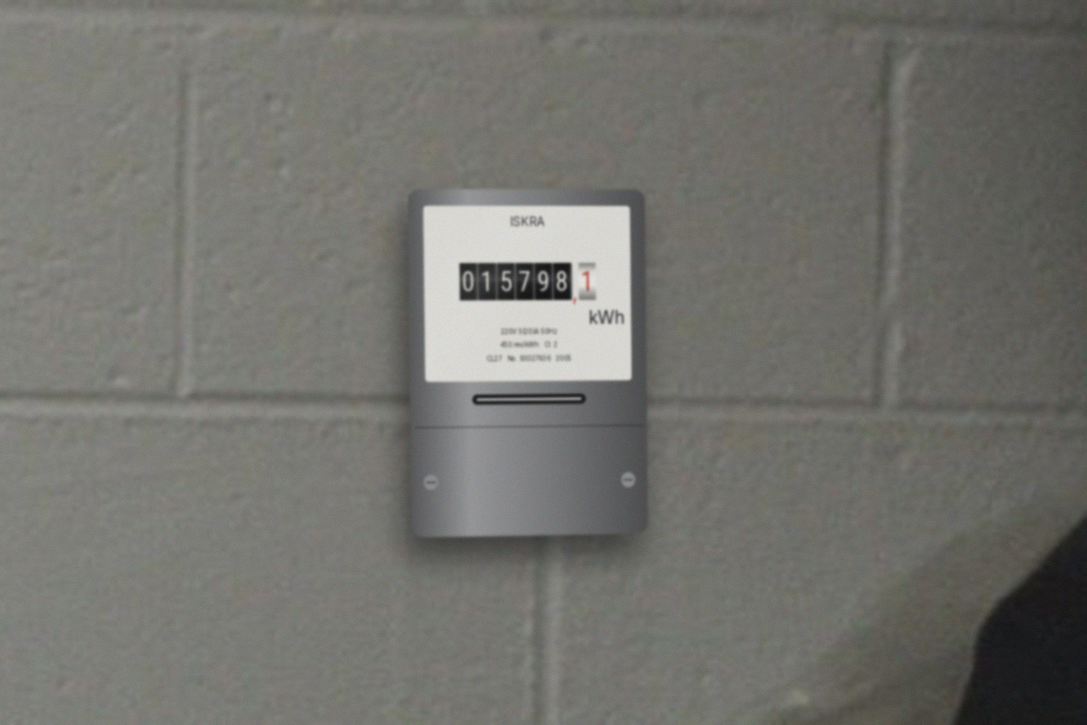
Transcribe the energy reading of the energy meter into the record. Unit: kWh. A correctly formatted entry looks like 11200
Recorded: 15798.1
